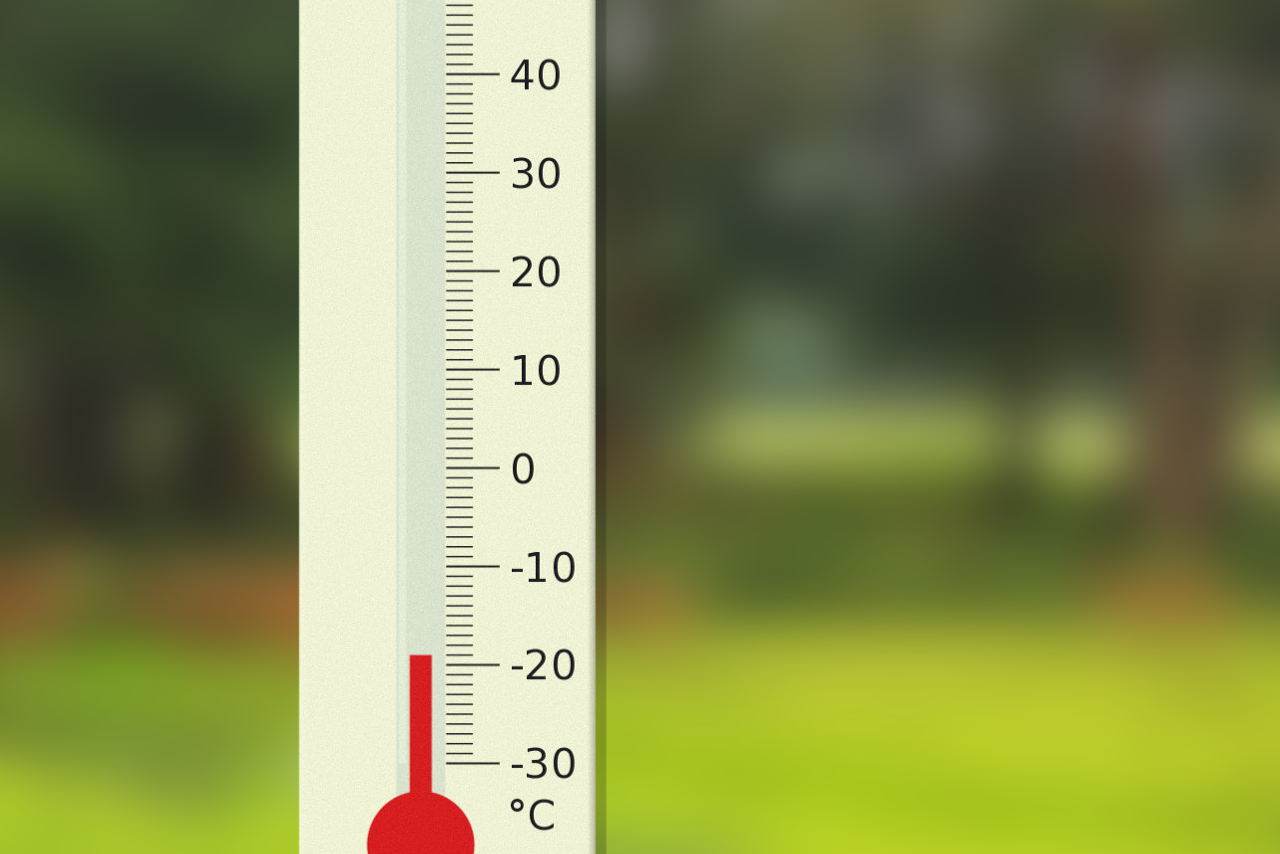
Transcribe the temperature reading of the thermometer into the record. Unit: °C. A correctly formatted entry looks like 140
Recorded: -19
